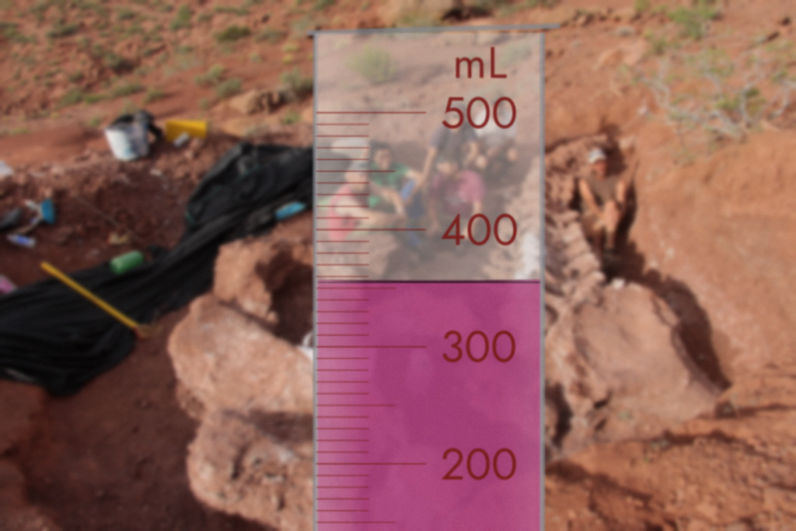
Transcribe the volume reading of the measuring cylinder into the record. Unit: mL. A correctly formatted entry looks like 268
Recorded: 355
